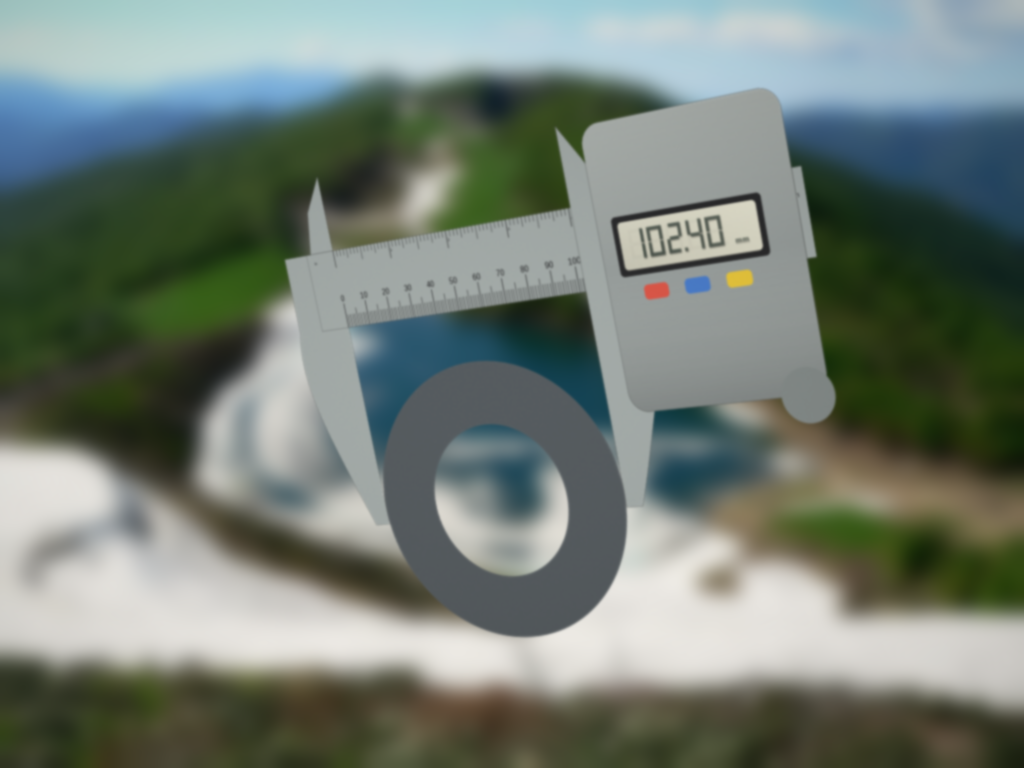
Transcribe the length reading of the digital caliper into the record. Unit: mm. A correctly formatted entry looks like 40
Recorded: 102.40
